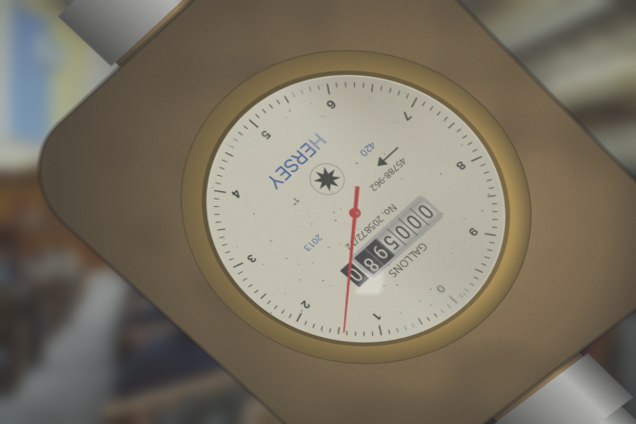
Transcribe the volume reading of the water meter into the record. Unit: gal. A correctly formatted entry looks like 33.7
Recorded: 5981.4
